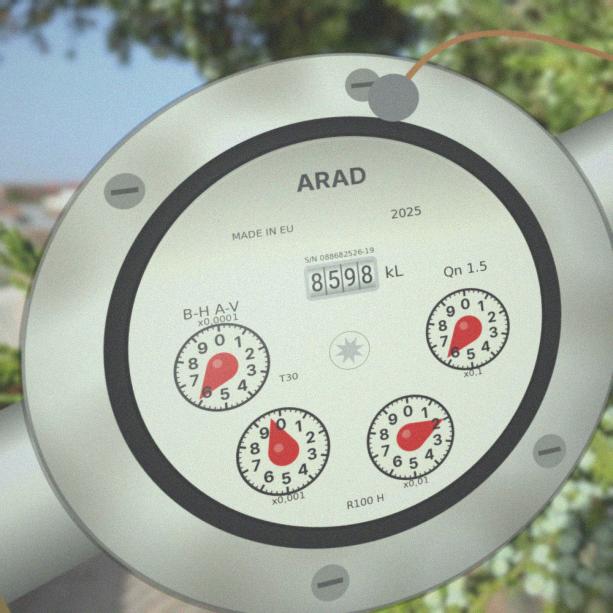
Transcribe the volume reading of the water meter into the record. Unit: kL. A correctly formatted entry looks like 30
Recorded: 8598.6196
